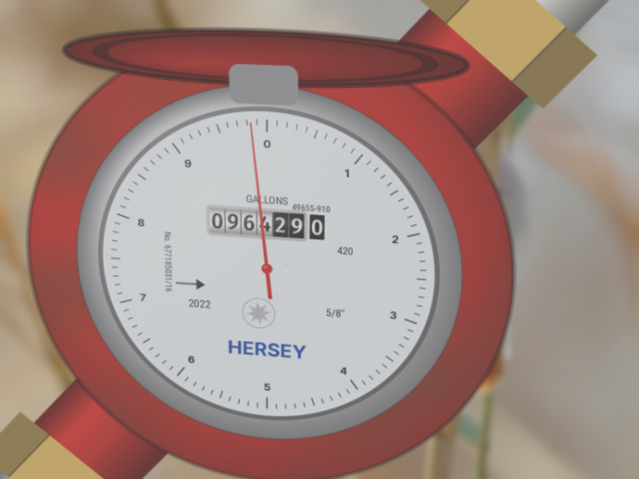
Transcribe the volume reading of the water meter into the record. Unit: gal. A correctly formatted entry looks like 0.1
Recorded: 964289.8
